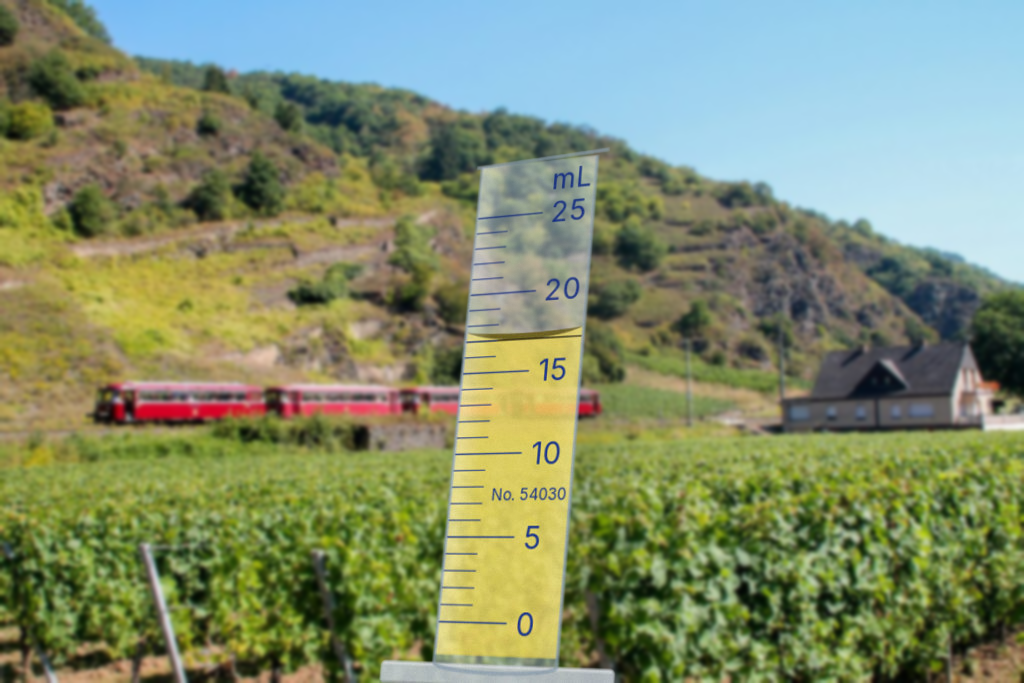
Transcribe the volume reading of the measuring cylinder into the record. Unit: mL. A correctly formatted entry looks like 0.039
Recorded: 17
